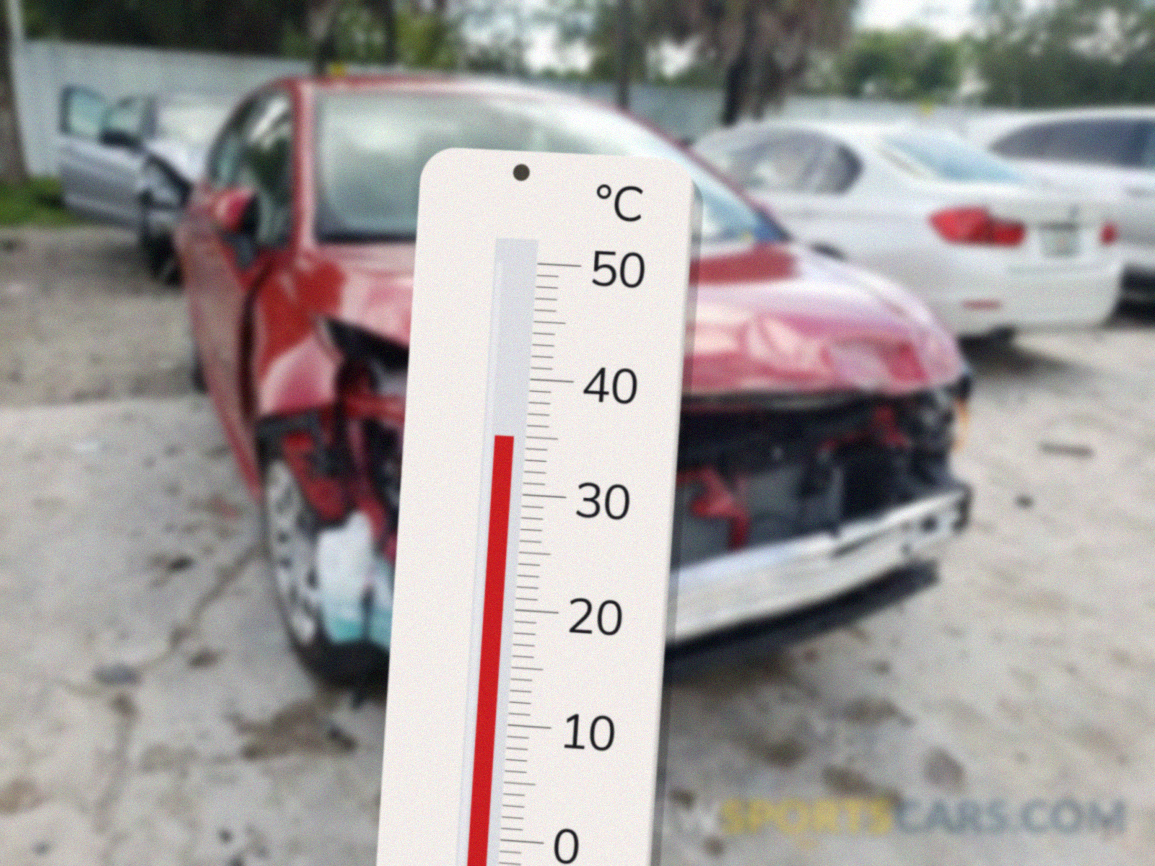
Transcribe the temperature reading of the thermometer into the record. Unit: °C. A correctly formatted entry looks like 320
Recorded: 35
